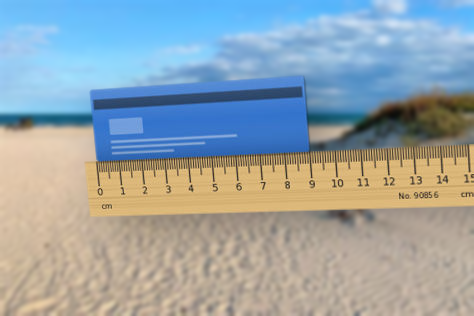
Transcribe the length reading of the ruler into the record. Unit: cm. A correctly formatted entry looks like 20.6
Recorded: 9
